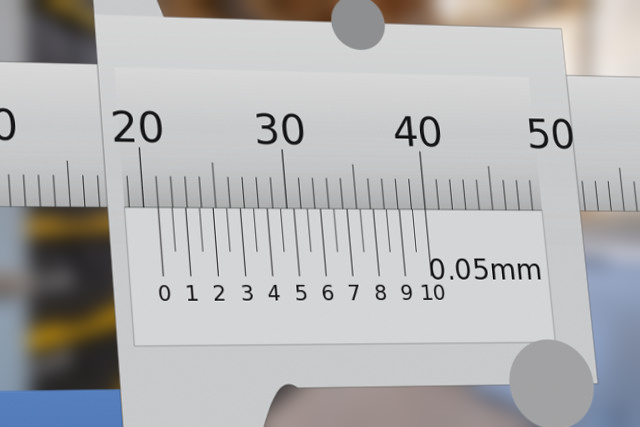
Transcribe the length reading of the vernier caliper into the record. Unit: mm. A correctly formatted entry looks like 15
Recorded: 21.0
